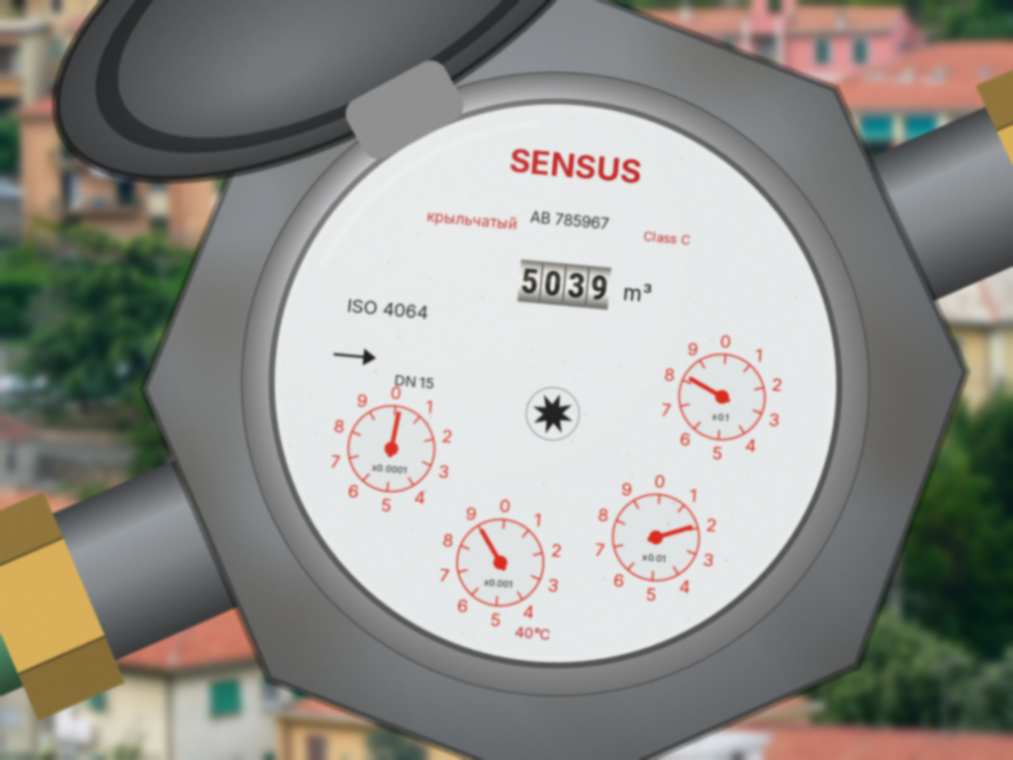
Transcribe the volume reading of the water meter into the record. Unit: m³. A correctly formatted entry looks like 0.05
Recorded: 5039.8190
